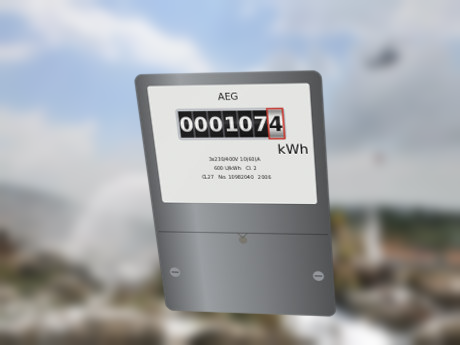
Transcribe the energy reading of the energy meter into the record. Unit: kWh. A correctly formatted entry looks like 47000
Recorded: 107.4
